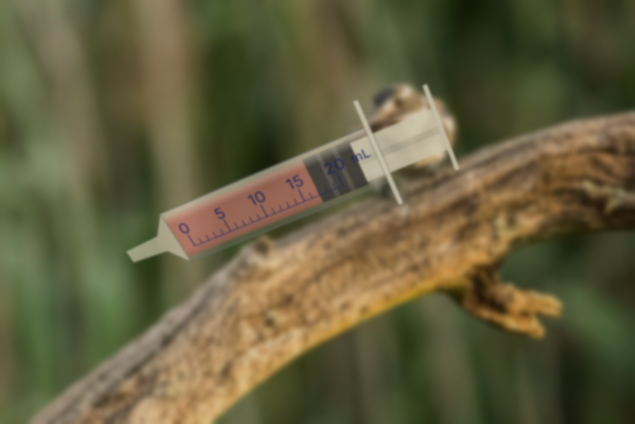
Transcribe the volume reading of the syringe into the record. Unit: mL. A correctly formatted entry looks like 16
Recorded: 17
